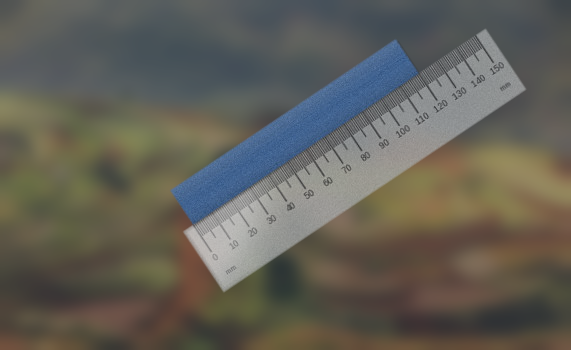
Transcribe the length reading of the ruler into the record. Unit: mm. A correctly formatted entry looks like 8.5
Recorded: 120
